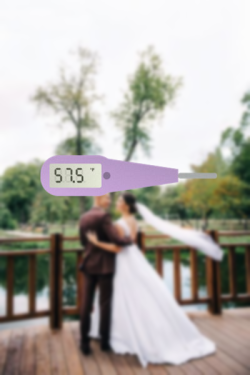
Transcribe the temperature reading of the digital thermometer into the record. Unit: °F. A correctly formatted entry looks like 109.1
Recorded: 57.5
